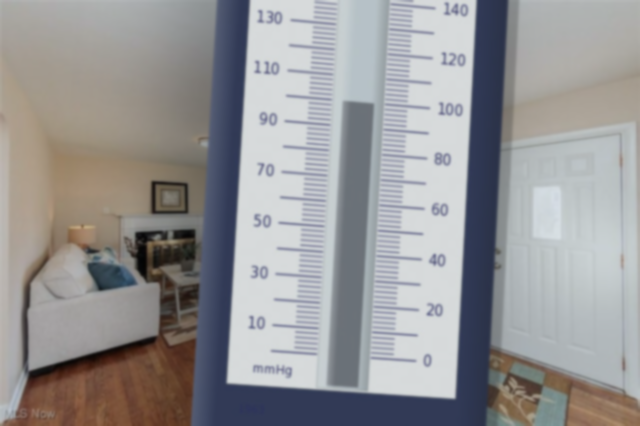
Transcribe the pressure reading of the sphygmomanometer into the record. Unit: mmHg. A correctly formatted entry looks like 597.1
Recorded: 100
